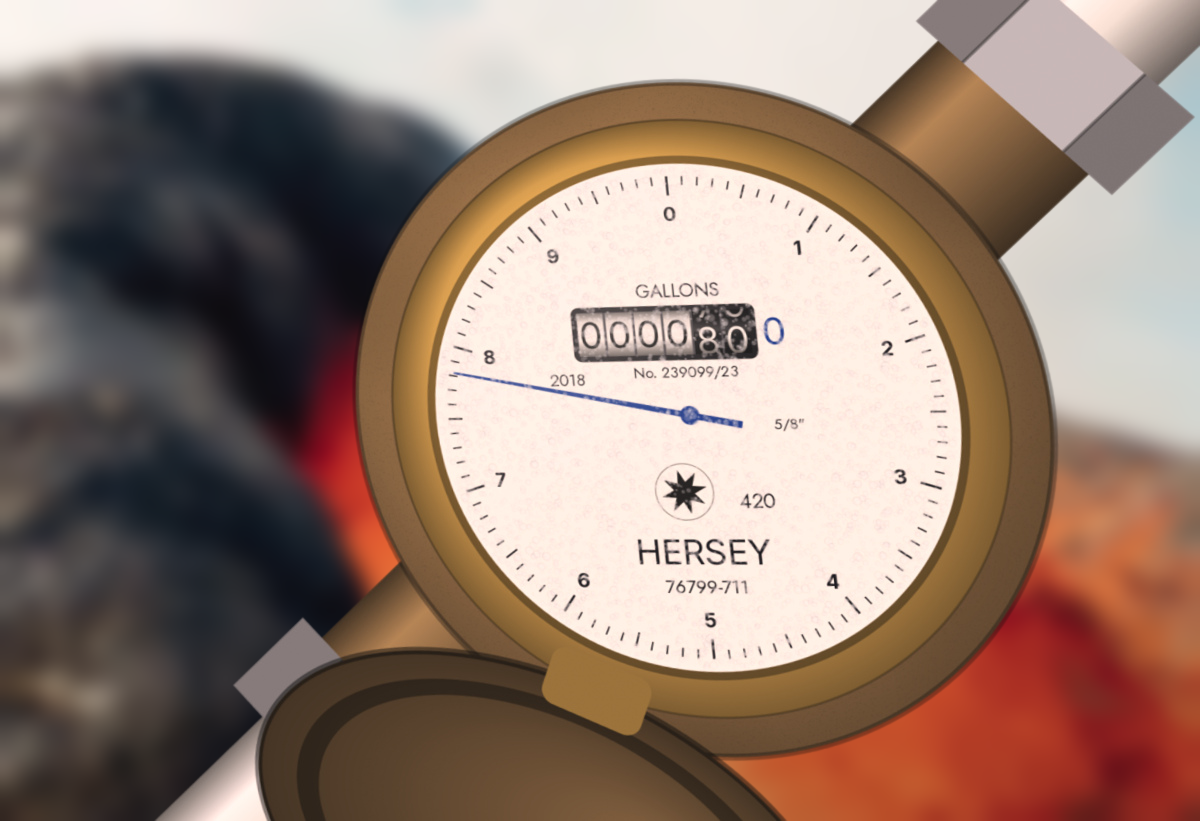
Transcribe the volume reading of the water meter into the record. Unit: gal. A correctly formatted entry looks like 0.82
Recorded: 797.8
